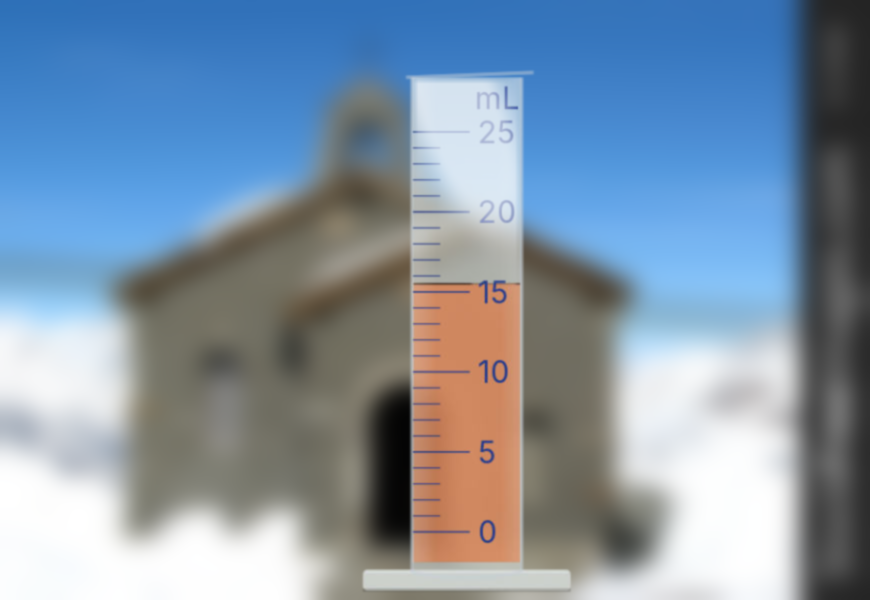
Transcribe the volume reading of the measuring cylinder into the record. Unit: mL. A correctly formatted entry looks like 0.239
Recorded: 15.5
